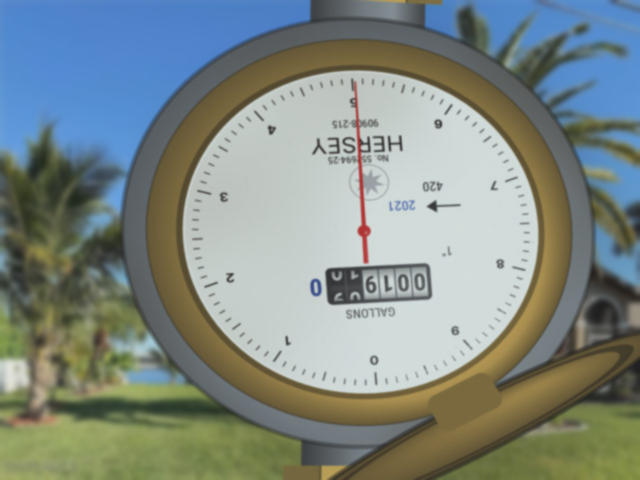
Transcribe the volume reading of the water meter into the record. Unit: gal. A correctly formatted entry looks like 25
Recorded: 19095.0
